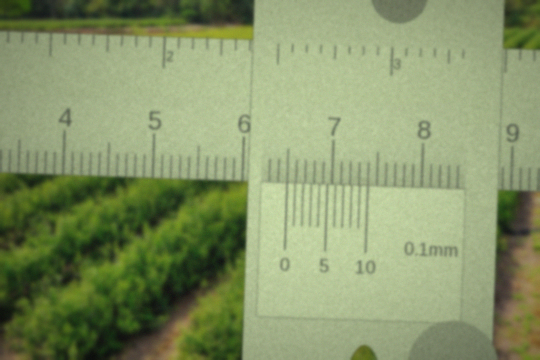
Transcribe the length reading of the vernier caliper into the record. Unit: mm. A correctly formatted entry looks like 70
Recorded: 65.0
